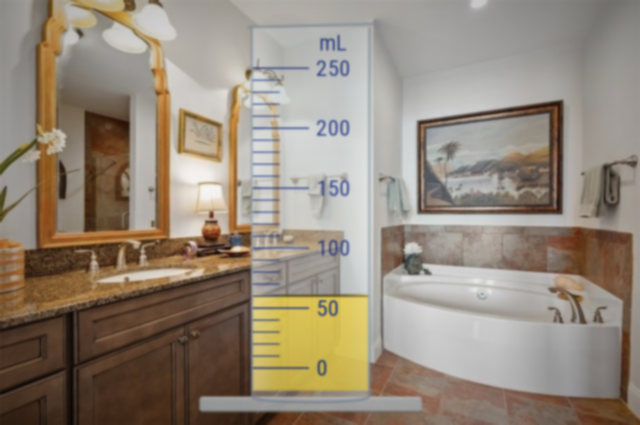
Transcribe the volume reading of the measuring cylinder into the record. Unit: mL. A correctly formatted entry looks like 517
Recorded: 60
